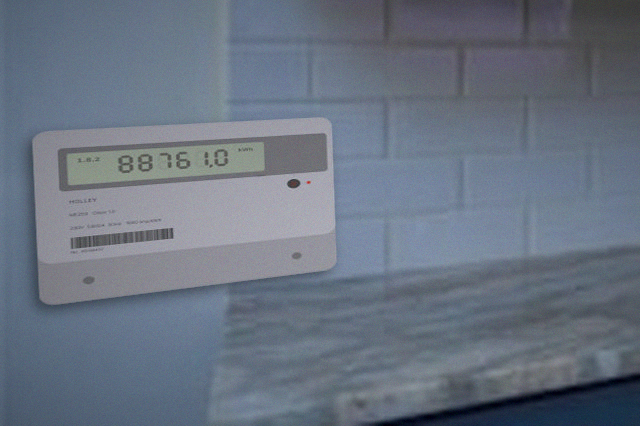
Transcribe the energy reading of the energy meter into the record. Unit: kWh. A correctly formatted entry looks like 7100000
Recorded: 88761.0
